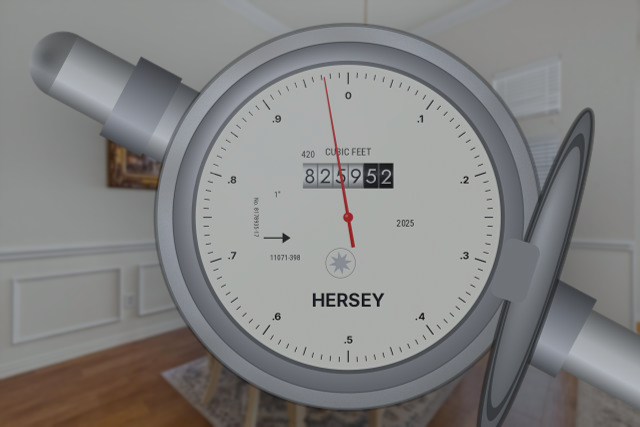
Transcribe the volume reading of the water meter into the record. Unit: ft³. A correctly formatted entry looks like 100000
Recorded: 825951.97
